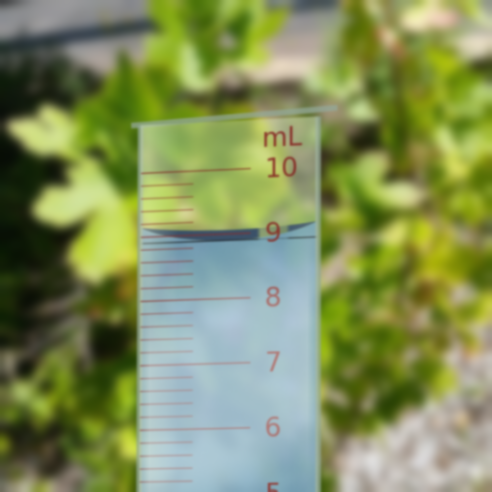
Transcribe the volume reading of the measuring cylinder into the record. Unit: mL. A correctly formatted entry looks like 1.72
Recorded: 8.9
